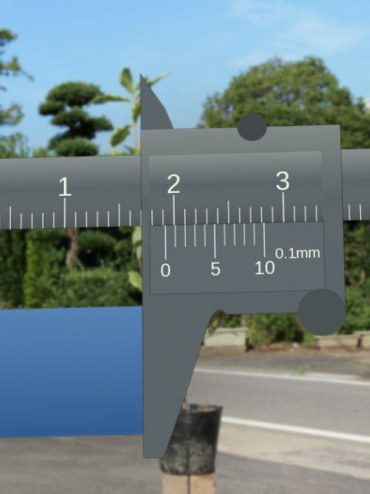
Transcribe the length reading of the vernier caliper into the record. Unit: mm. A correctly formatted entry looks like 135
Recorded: 19.2
